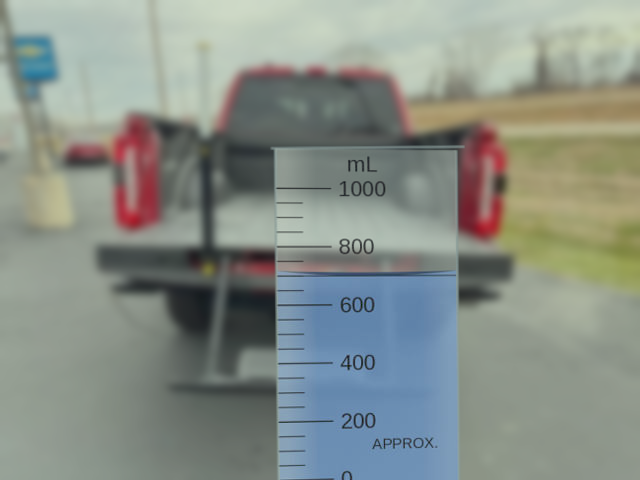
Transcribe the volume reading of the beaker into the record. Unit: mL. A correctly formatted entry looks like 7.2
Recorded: 700
